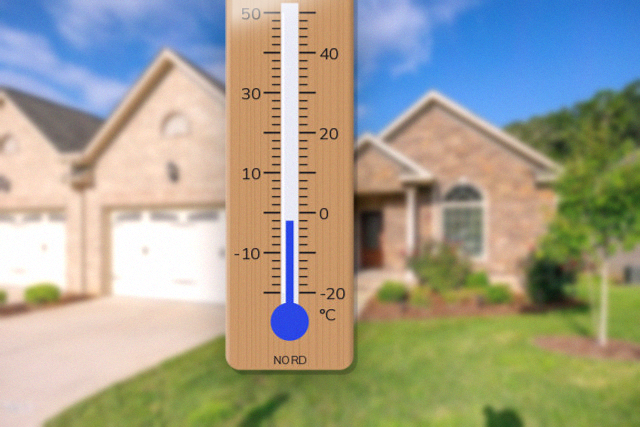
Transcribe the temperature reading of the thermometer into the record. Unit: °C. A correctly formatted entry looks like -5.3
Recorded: -2
